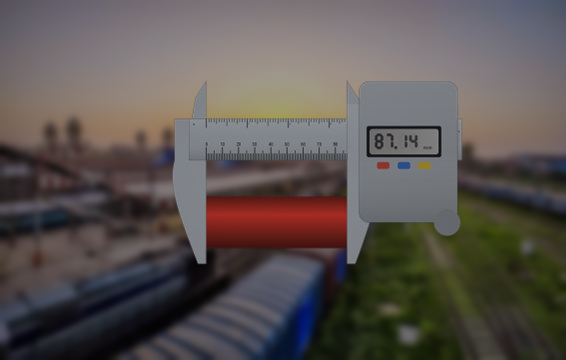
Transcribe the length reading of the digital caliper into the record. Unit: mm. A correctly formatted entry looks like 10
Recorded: 87.14
